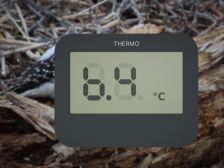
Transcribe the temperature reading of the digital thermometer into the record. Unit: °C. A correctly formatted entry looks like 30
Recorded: 6.4
